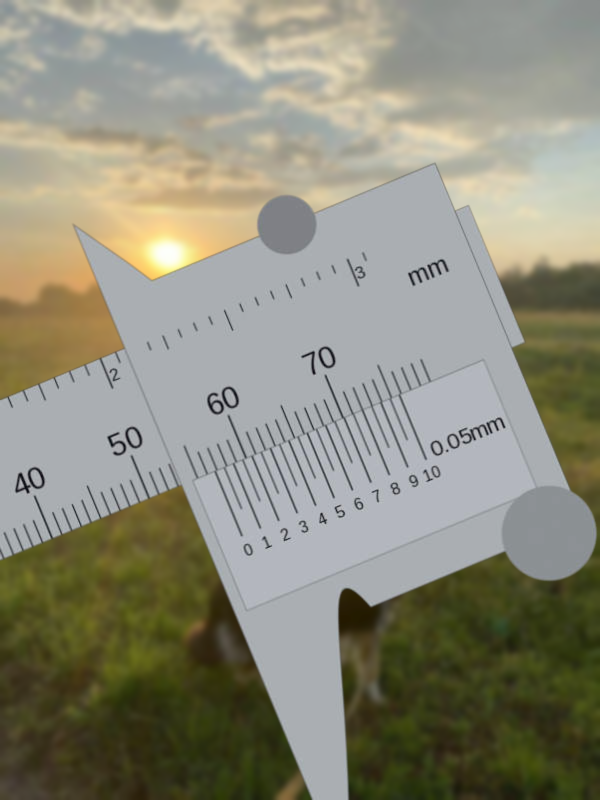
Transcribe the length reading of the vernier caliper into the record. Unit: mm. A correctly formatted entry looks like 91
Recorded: 56.8
